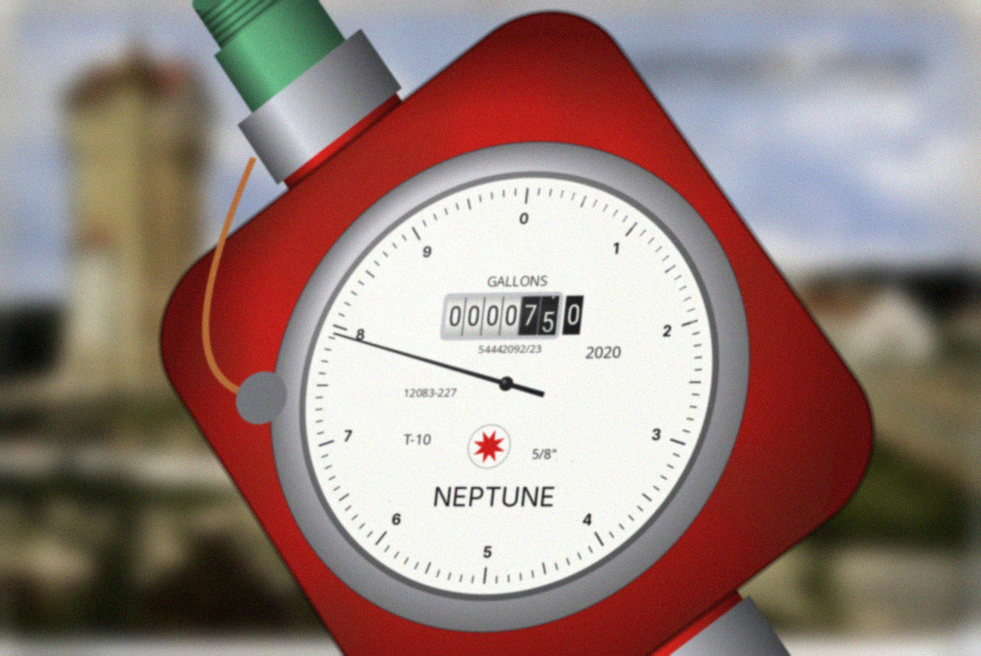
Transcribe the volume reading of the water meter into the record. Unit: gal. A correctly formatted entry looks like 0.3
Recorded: 747.9
